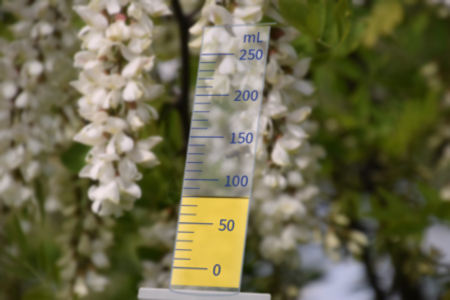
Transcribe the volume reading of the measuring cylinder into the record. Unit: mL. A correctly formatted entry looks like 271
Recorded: 80
